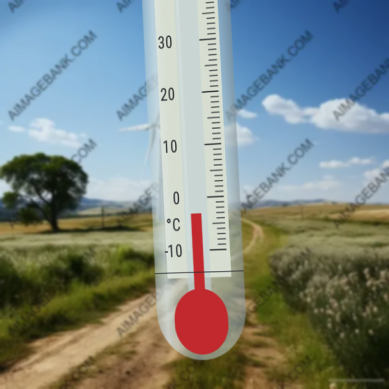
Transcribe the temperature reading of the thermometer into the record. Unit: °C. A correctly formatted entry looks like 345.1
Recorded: -3
